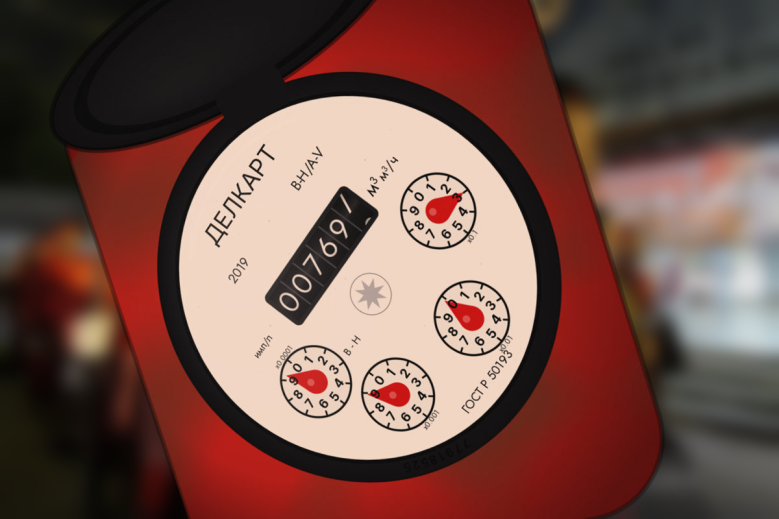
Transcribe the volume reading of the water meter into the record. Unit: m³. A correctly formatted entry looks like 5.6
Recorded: 7697.2989
